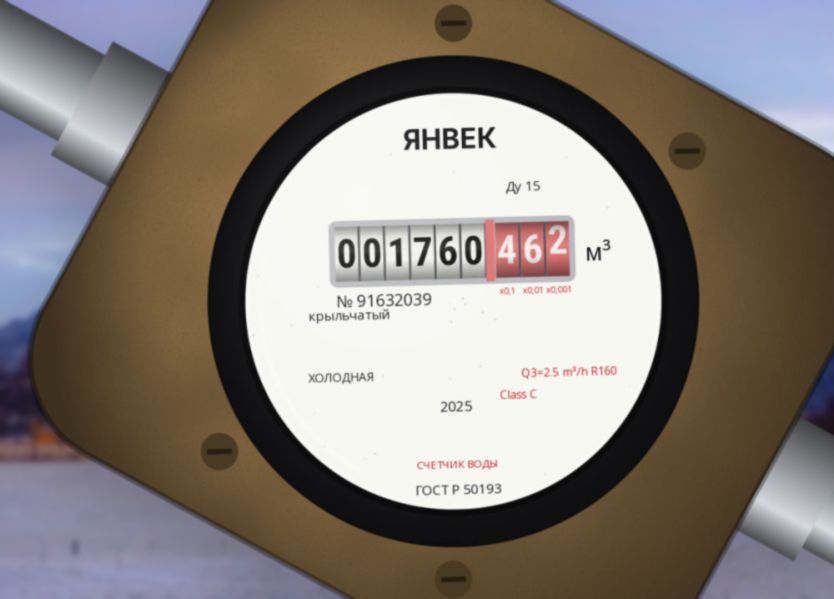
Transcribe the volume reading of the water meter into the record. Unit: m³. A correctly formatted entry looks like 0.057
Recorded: 1760.462
